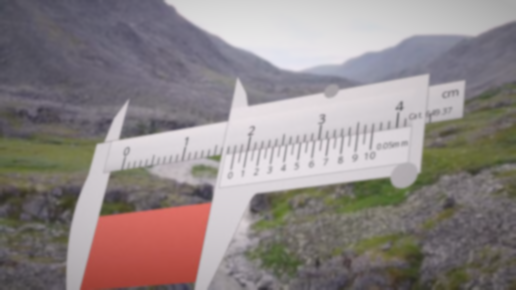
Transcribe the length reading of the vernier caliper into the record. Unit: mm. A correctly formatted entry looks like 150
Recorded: 18.0
